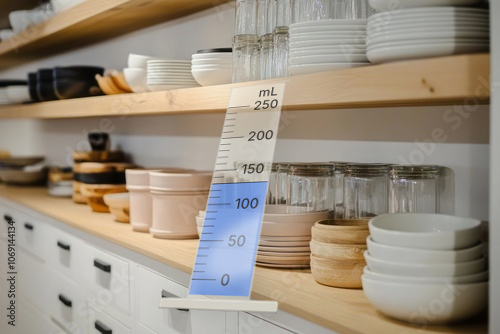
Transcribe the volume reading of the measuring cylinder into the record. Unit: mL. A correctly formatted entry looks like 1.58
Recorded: 130
